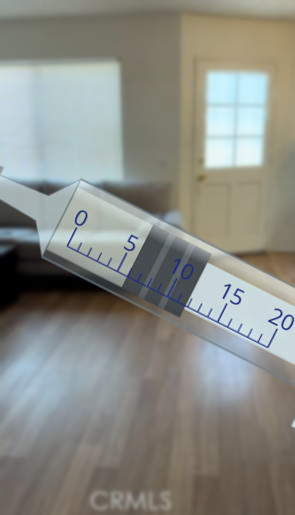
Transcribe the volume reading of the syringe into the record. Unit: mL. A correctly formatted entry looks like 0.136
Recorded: 6
